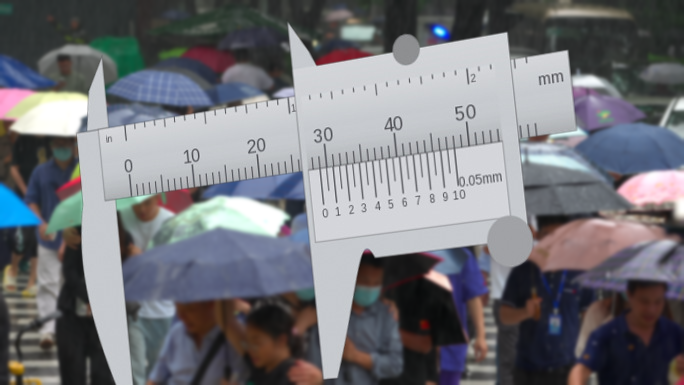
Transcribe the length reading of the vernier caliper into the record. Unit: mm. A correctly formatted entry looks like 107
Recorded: 29.0
